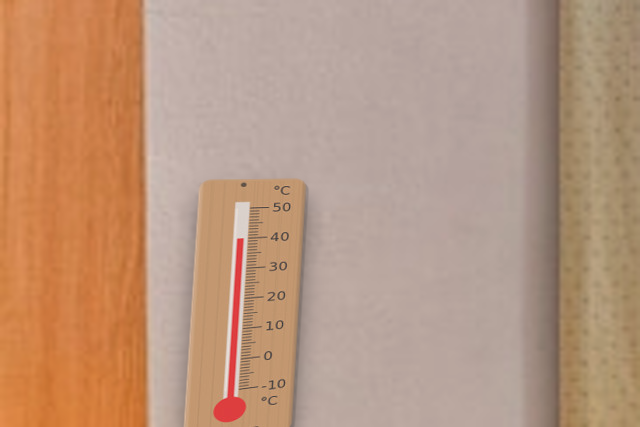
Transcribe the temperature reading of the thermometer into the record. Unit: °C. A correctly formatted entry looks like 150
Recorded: 40
